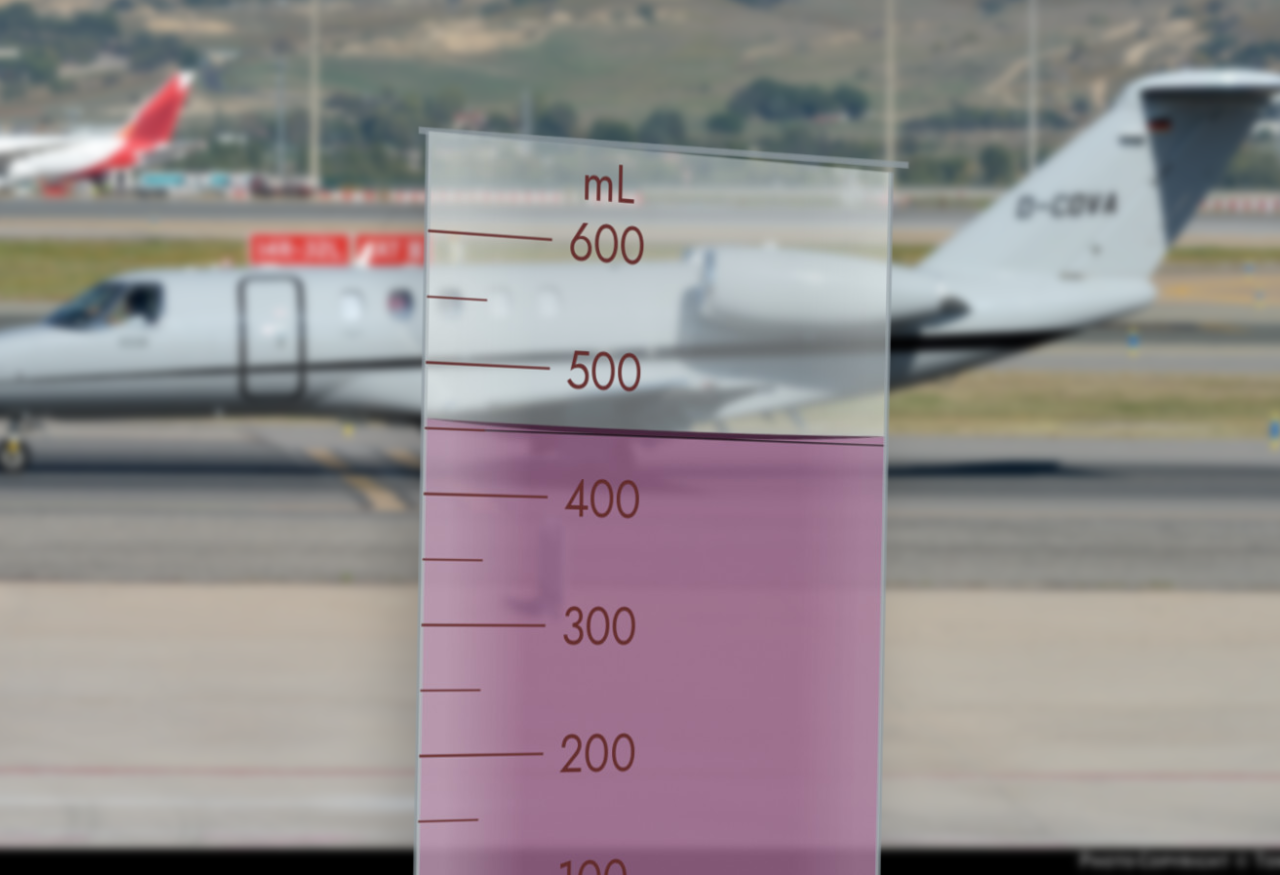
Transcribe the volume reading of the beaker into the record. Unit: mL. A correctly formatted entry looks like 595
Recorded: 450
